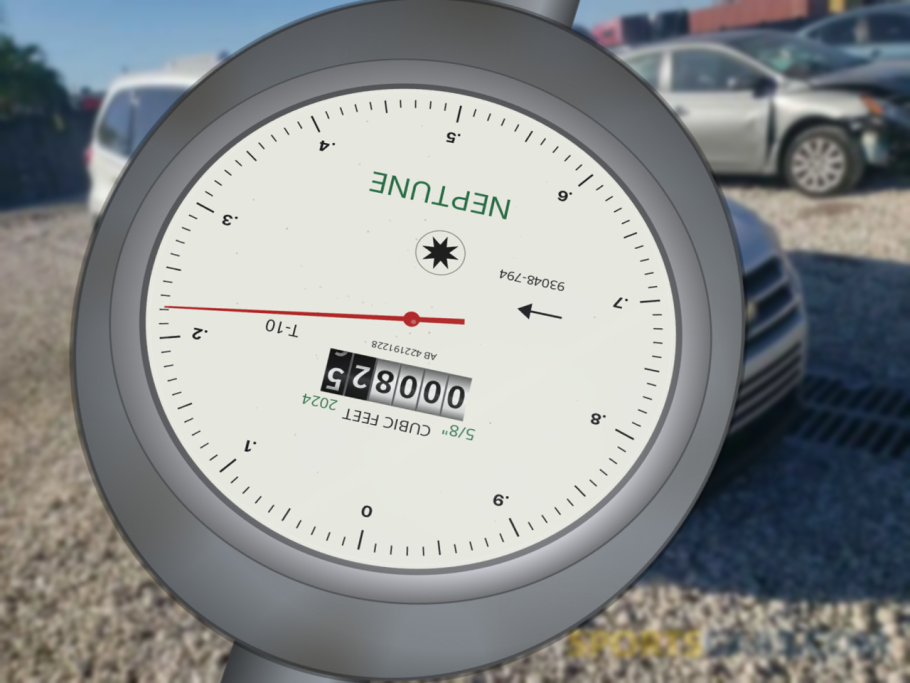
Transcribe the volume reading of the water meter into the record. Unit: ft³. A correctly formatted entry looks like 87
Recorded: 825.22
